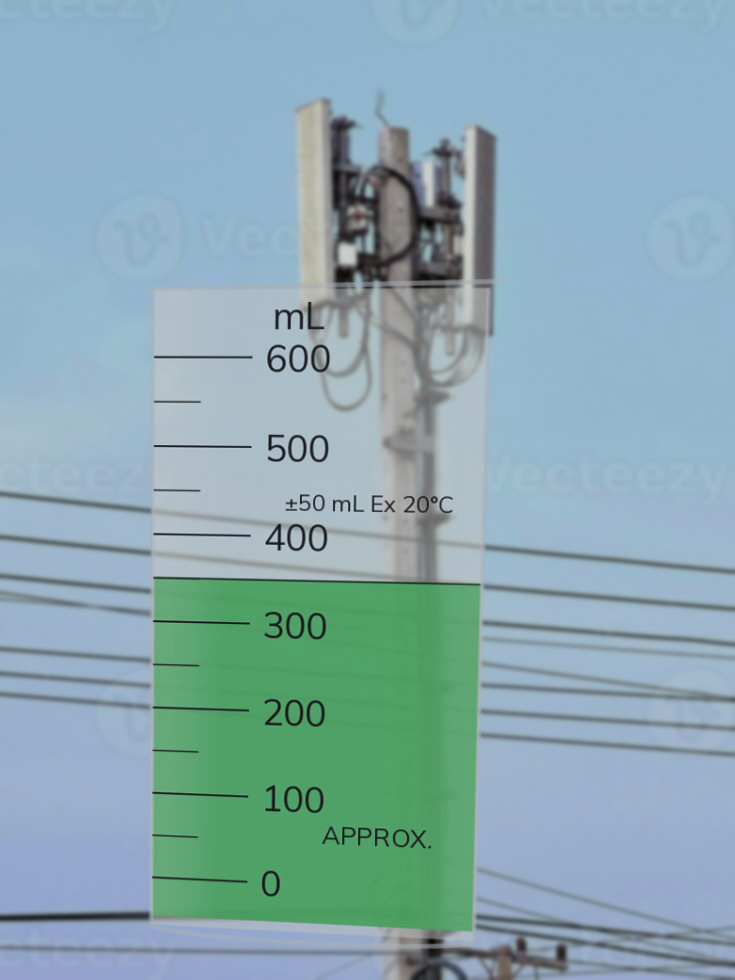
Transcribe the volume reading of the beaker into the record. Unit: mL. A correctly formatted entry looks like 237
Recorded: 350
